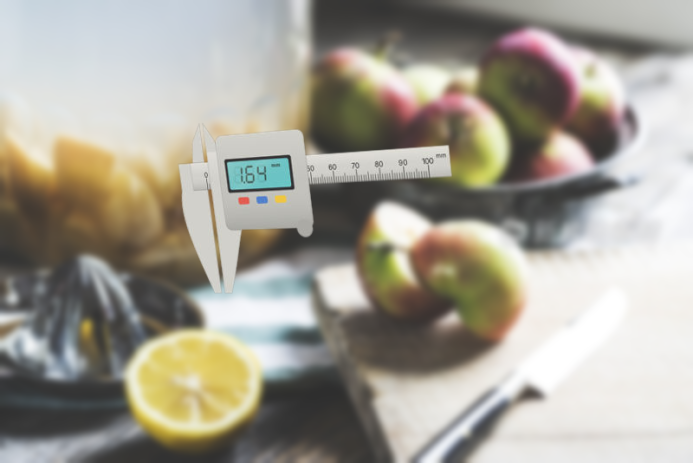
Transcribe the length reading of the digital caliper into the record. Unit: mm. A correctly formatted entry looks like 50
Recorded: 1.64
